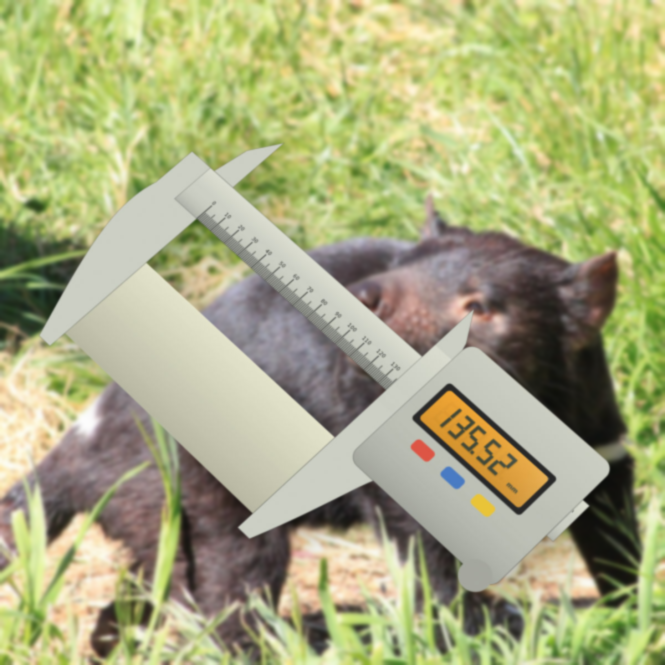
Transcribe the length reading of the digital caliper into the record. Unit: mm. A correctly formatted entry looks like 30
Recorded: 135.52
